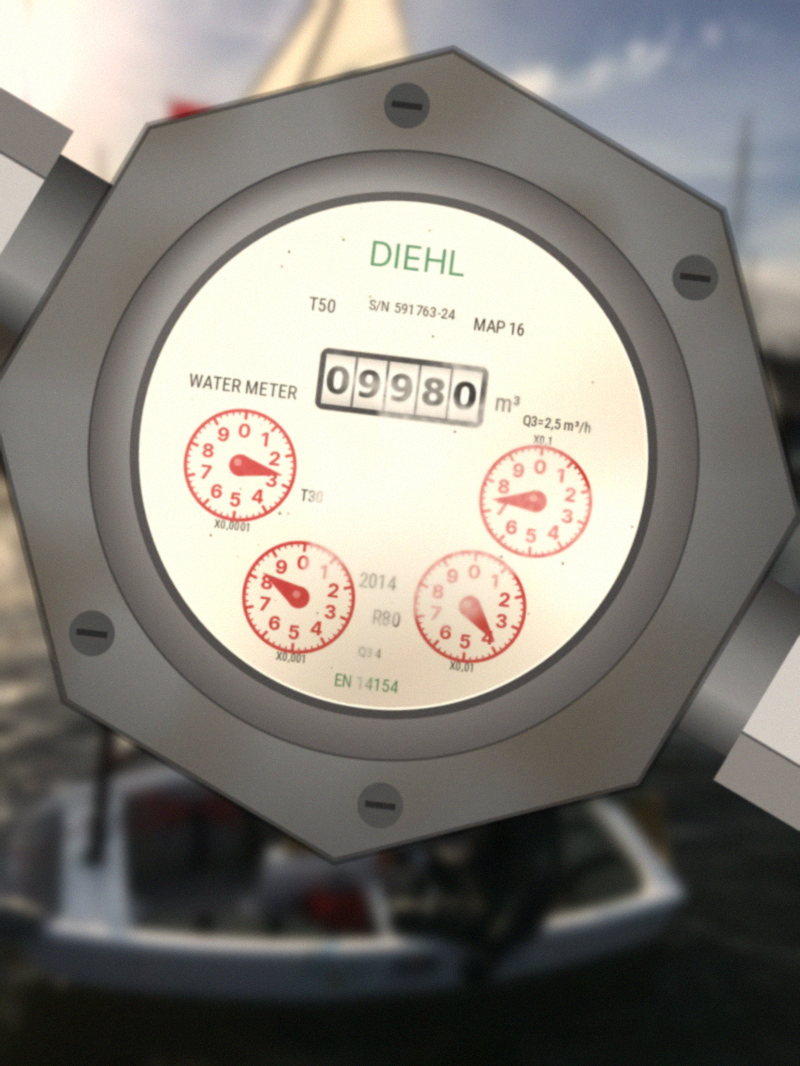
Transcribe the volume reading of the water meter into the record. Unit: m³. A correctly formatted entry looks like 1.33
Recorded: 9980.7382
